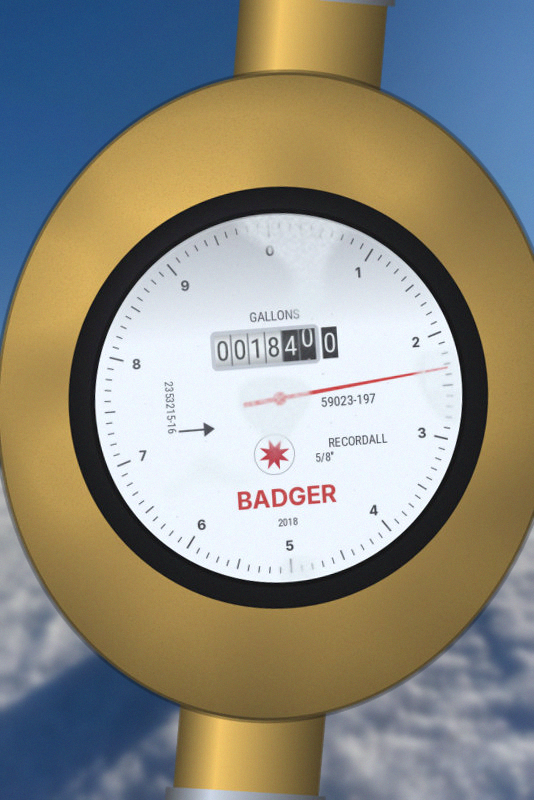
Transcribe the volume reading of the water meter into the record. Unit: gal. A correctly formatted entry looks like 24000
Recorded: 18402.3
